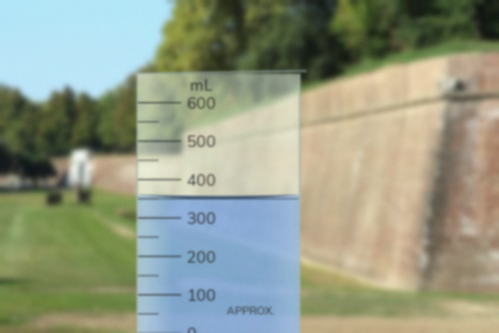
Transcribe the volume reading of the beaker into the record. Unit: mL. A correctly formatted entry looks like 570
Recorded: 350
